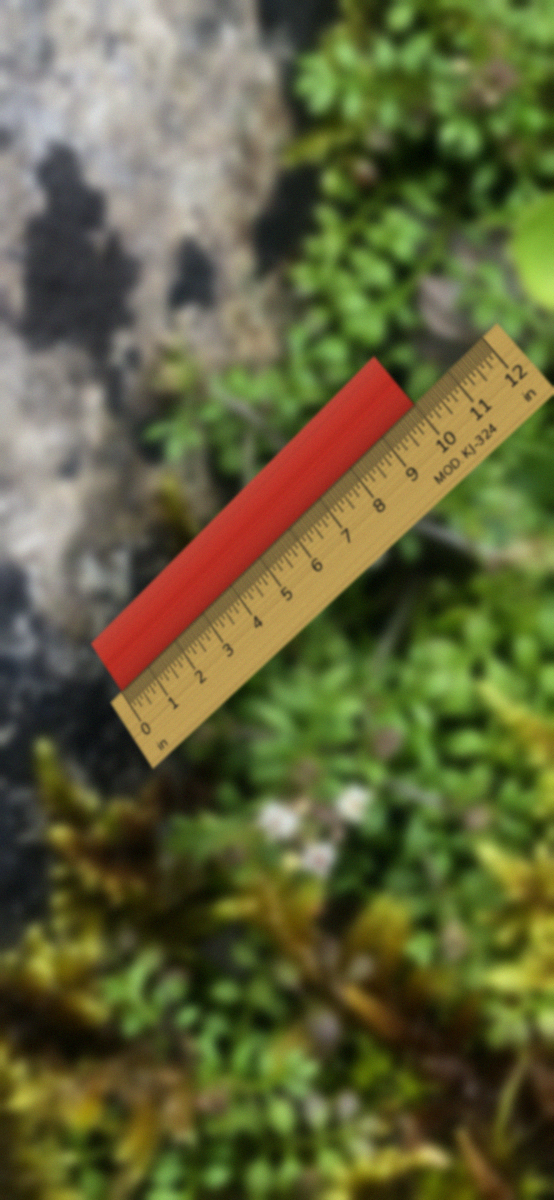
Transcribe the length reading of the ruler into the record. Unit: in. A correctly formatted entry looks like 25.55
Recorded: 10
